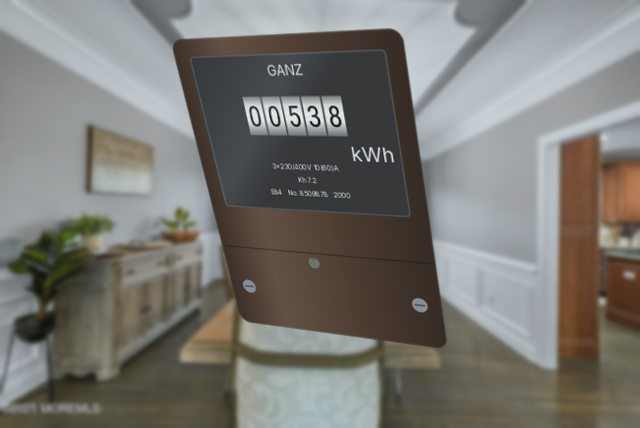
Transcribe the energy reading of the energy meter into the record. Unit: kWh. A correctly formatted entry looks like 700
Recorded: 538
